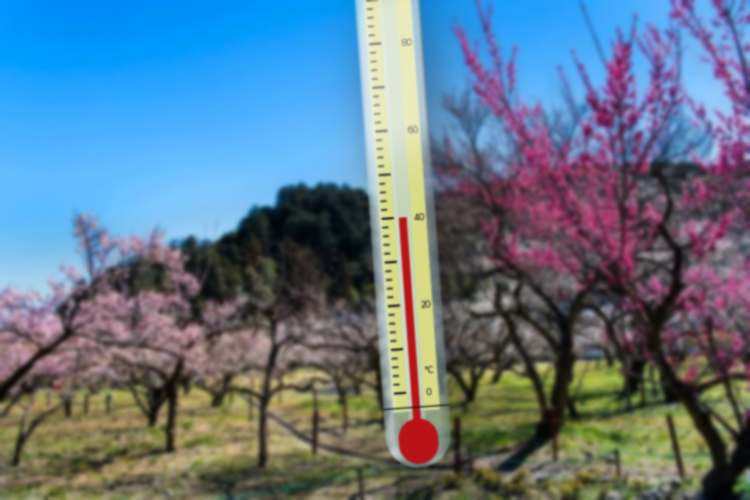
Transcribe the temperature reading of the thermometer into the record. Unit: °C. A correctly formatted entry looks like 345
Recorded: 40
